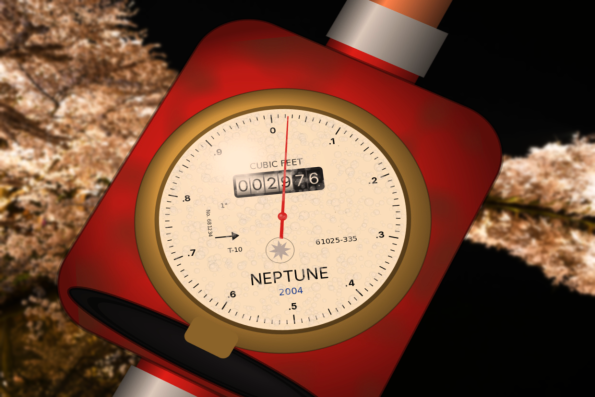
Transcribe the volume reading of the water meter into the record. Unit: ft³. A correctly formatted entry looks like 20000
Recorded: 2976.02
